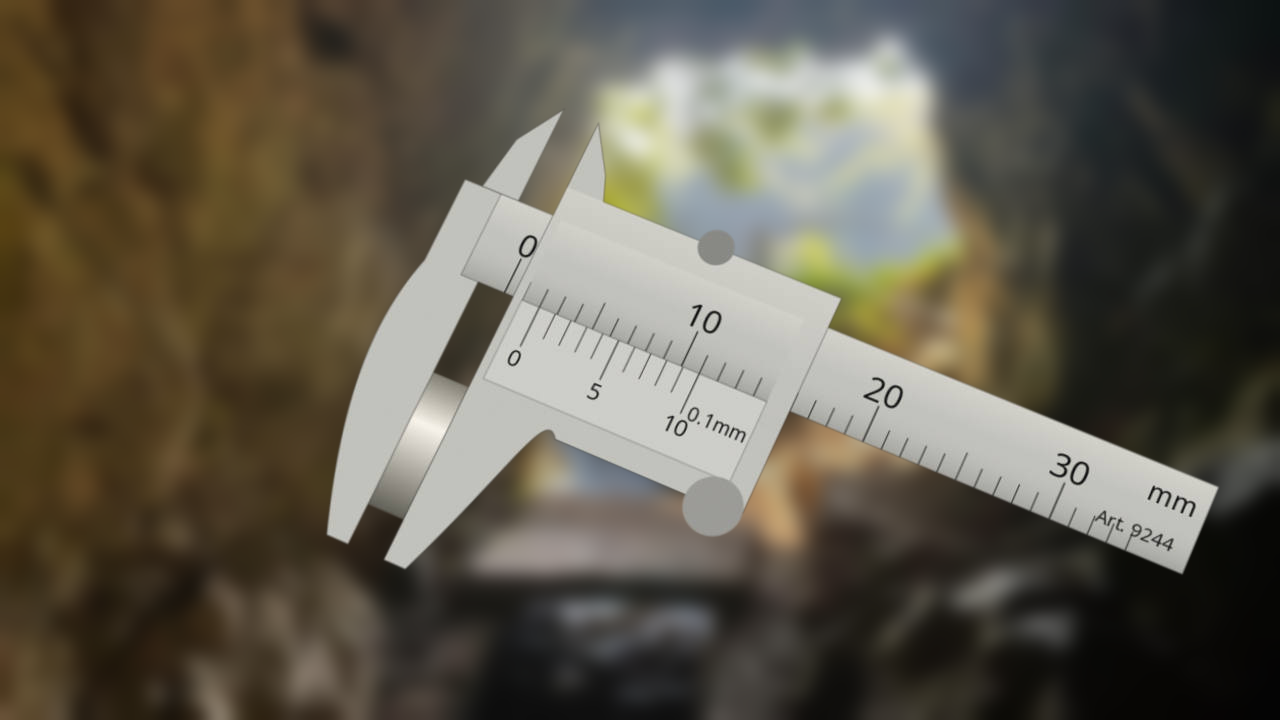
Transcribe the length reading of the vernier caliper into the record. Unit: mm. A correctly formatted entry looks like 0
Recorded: 2.0
